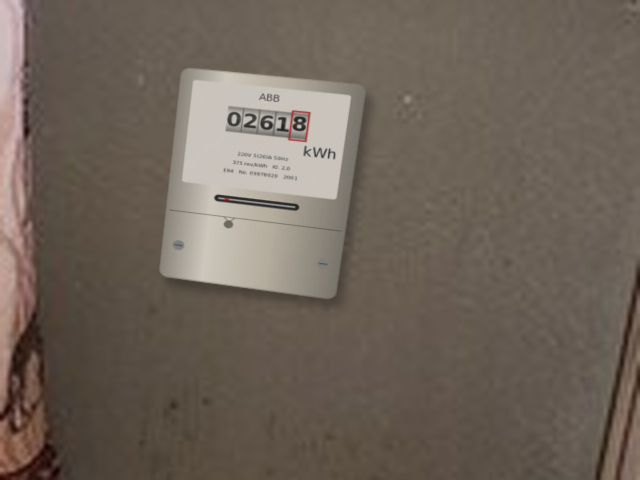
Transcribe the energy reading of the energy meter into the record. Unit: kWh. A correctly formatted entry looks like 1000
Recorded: 261.8
